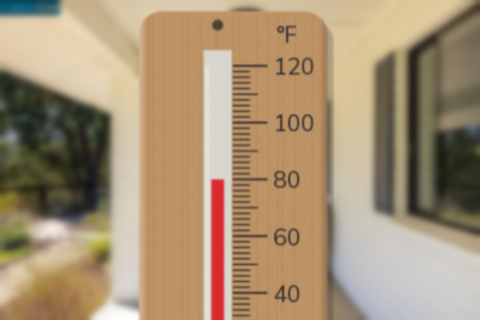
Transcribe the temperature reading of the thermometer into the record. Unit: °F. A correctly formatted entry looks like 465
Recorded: 80
